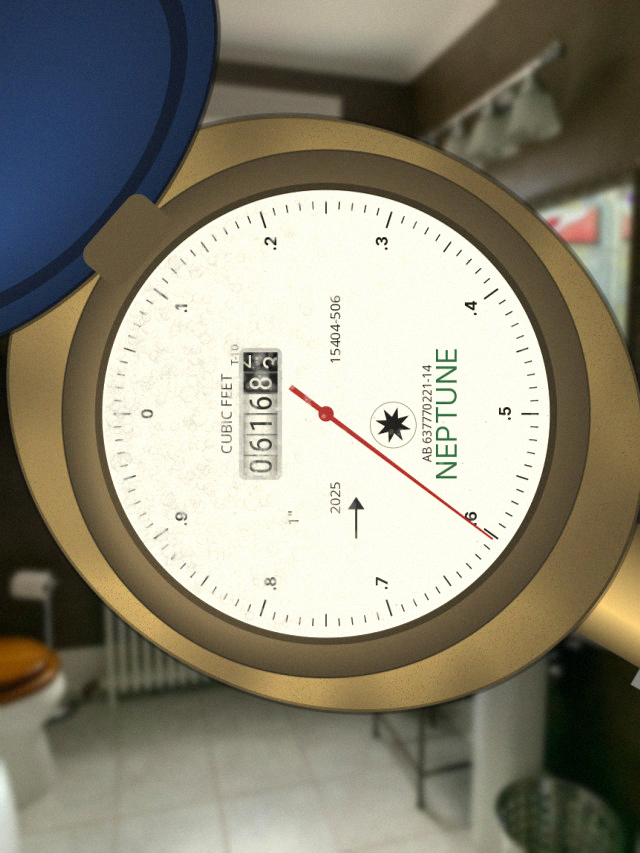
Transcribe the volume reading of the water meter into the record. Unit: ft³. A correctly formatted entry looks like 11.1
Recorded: 61682.60
